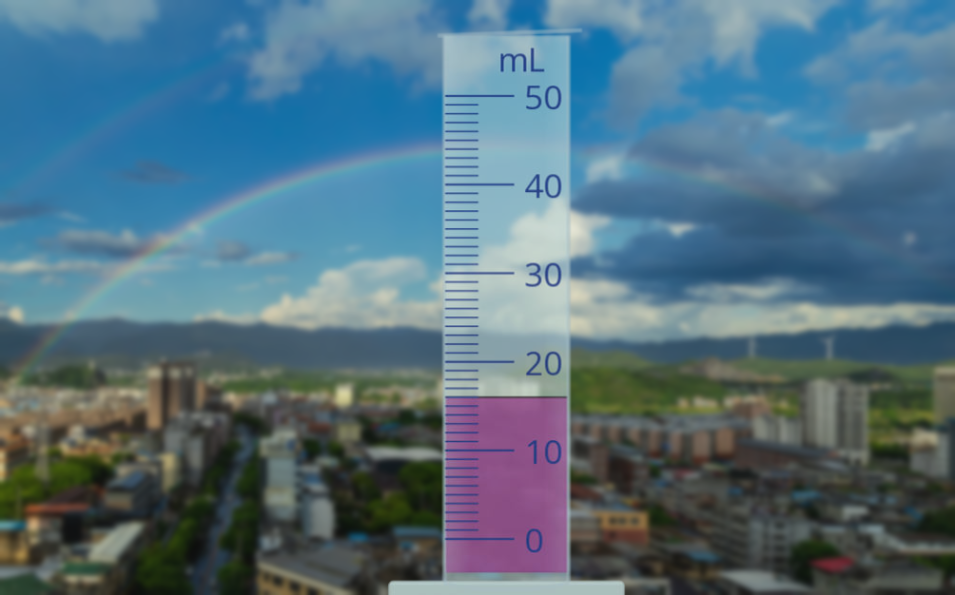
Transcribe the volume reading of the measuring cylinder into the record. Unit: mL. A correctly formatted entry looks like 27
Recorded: 16
